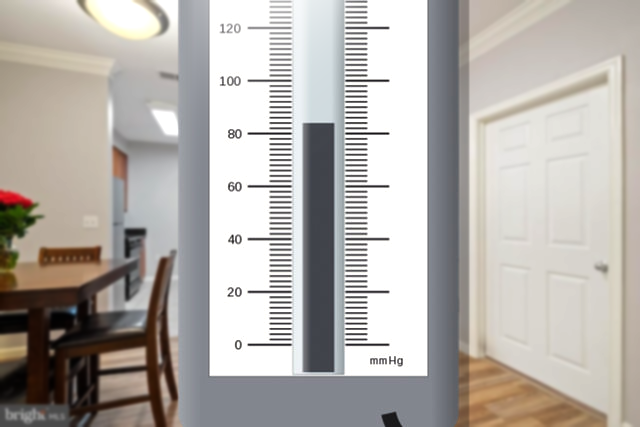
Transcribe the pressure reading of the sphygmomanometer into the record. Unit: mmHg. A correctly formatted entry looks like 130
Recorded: 84
